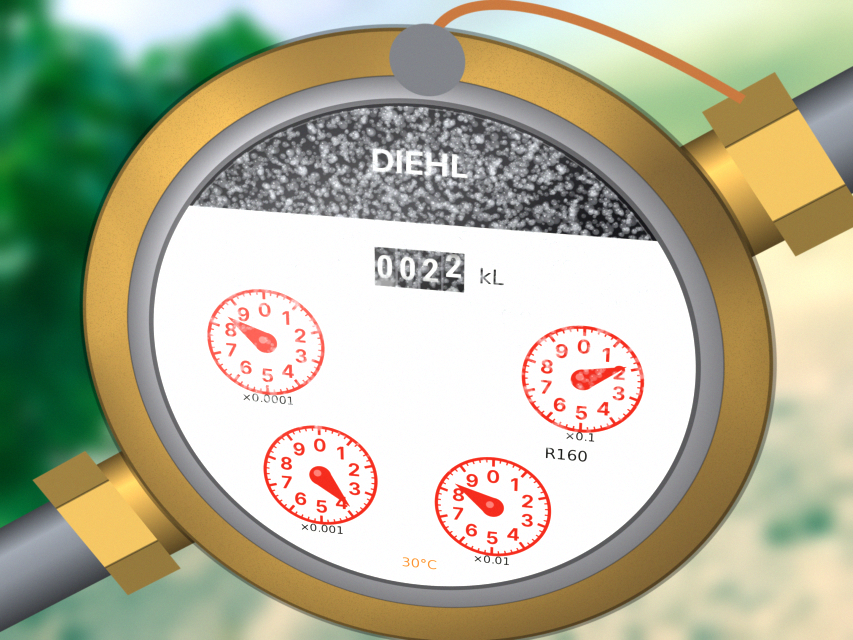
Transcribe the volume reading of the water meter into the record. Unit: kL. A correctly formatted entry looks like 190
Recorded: 22.1838
